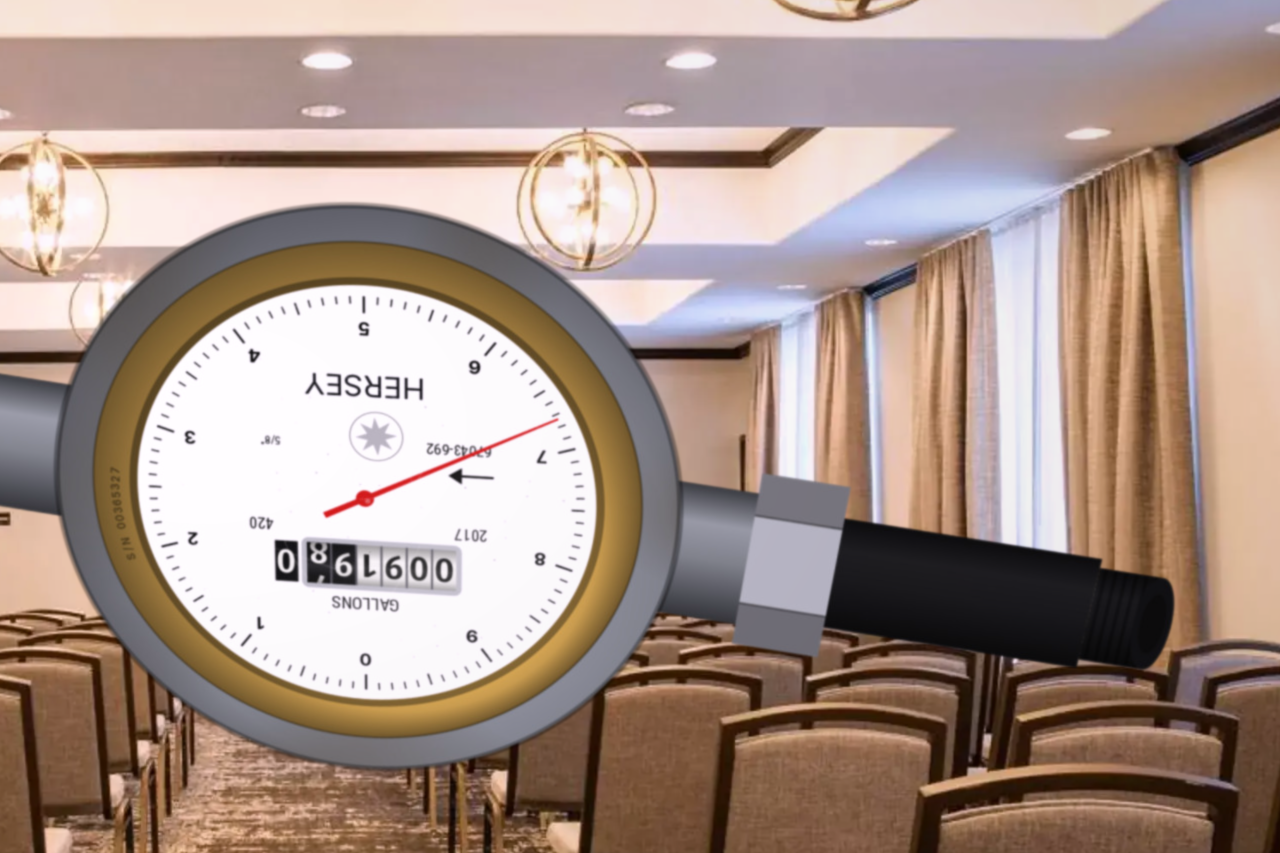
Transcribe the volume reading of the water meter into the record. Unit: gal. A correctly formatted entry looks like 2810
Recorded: 91976.7
